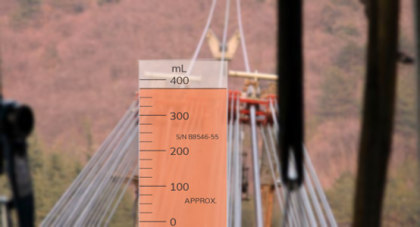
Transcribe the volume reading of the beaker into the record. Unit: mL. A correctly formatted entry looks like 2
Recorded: 375
